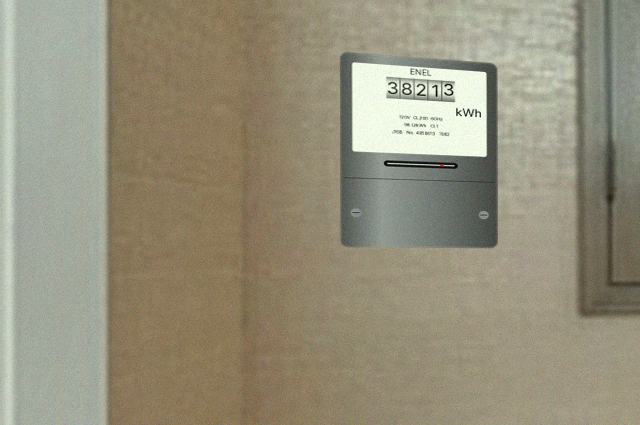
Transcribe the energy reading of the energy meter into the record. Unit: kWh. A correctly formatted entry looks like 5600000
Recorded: 38213
